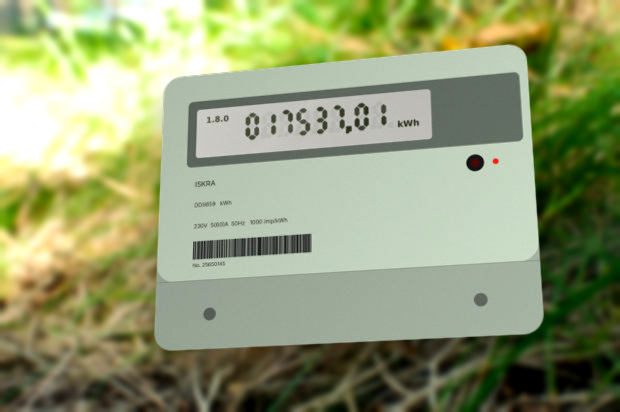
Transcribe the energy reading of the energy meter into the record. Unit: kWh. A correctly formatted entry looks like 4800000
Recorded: 17537.01
